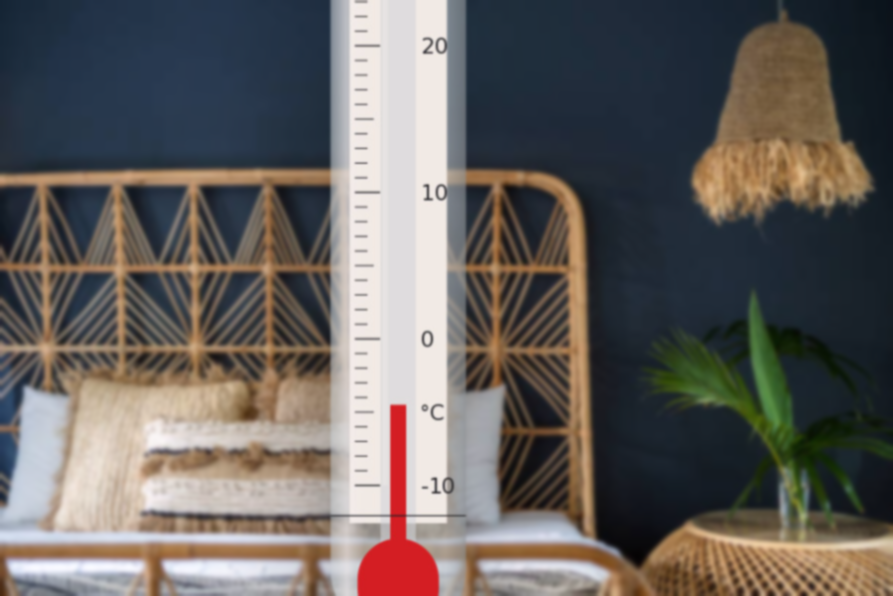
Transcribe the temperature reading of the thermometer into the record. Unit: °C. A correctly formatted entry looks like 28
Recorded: -4.5
